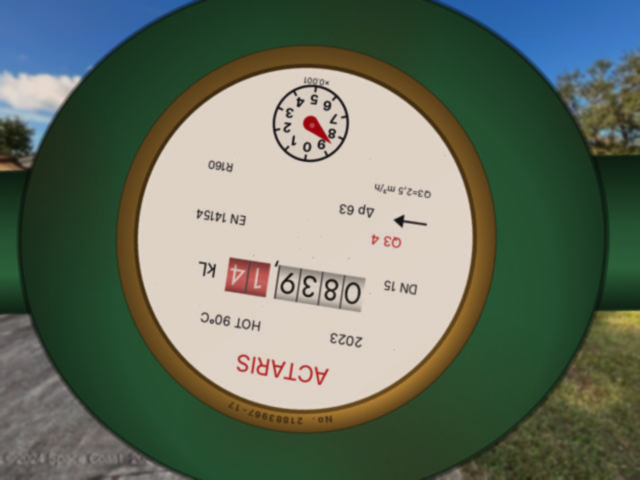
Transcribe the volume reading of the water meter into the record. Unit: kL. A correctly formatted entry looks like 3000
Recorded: 839.148
